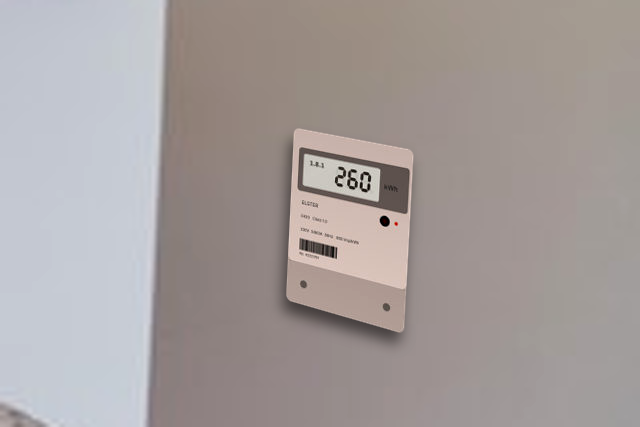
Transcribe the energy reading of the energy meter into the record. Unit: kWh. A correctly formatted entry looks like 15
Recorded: 260
